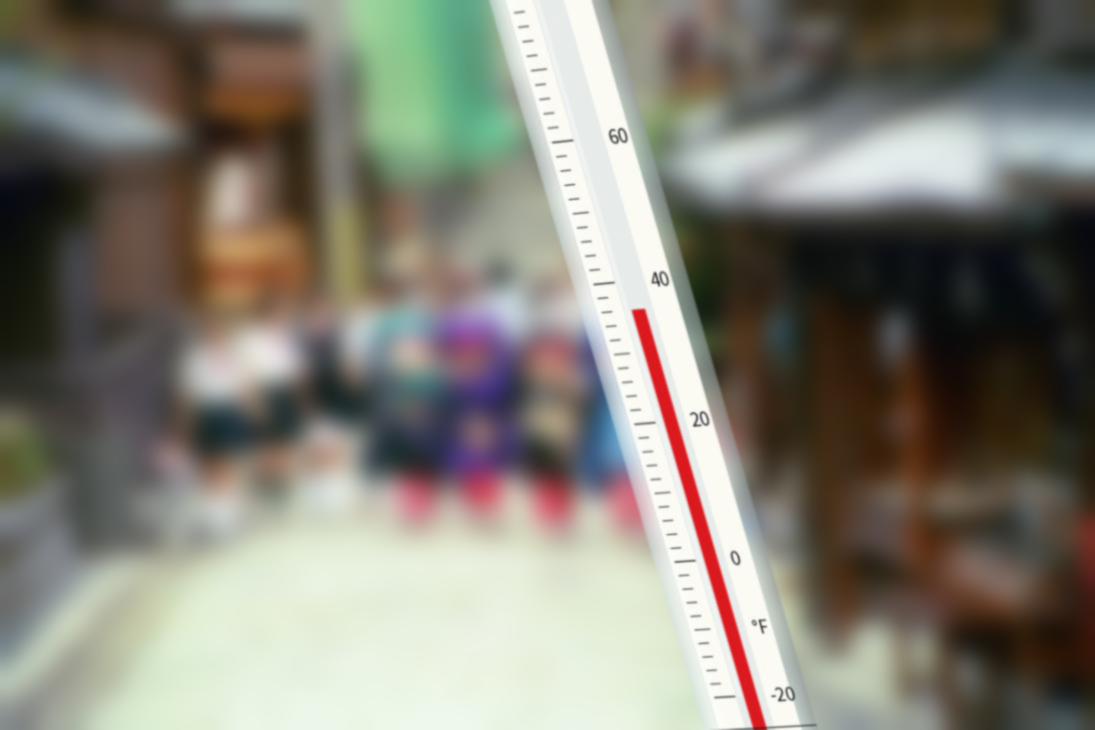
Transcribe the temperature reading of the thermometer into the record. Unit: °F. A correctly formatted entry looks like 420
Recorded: 36
